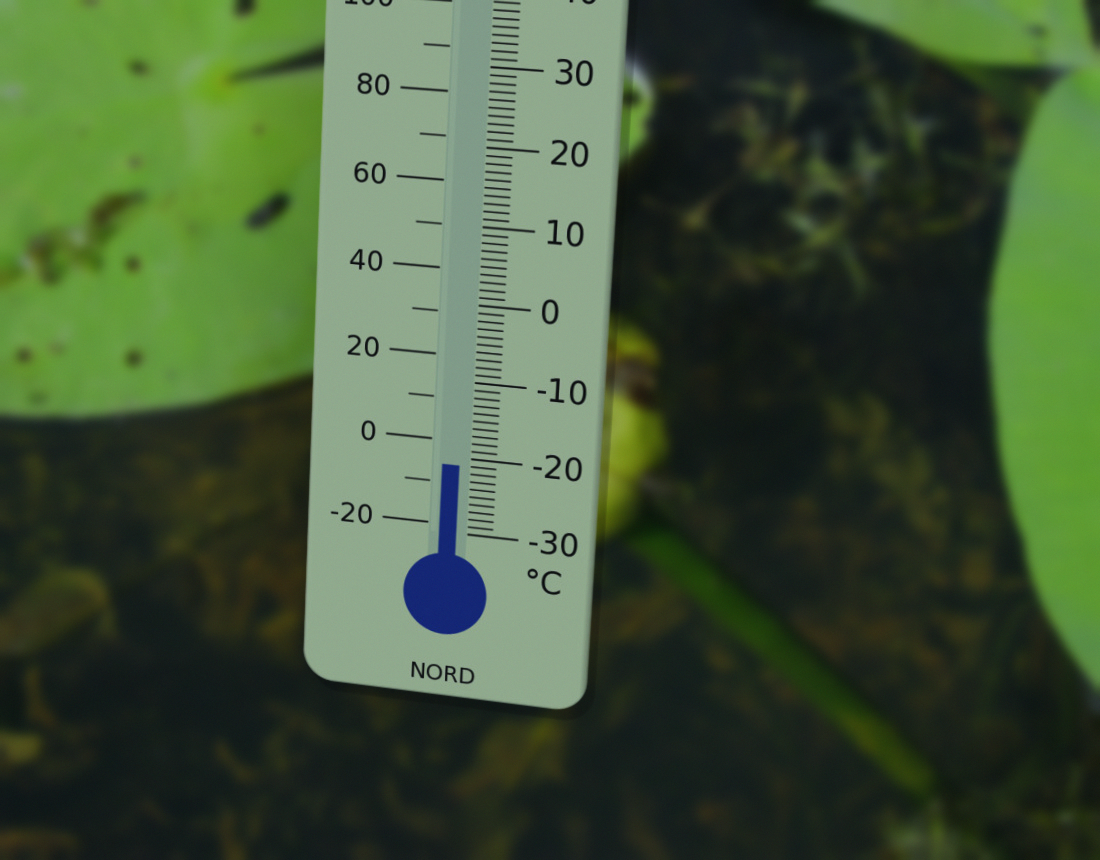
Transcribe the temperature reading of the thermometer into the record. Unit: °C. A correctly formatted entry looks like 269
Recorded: -21
